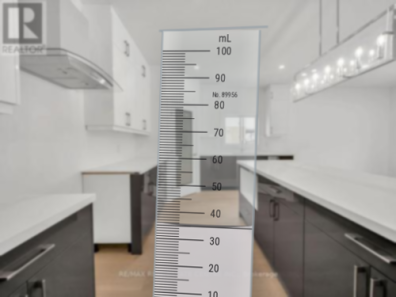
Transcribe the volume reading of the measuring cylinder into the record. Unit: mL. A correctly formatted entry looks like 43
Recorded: 35
